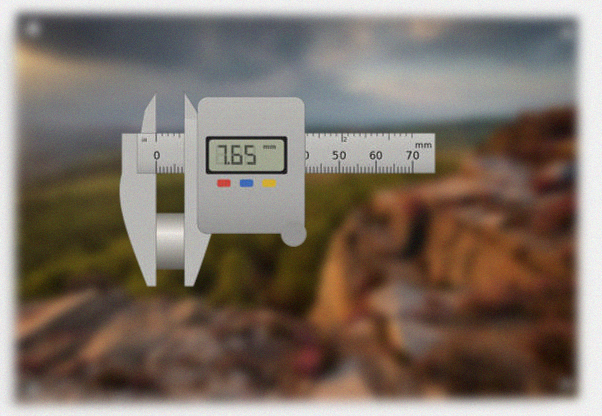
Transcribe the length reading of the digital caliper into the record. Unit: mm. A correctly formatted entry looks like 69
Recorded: 7.65
